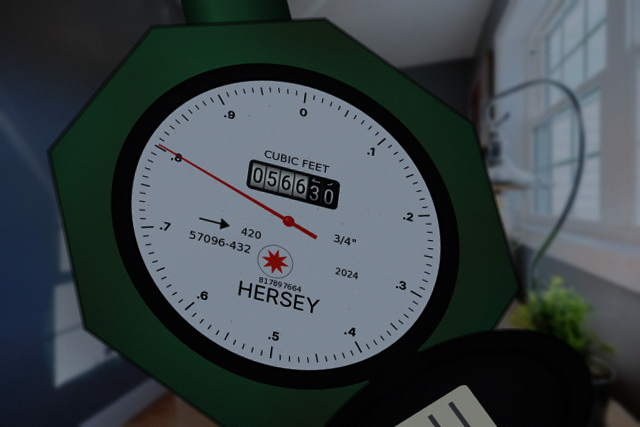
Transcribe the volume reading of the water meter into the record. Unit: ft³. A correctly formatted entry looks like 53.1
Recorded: 56629.80
